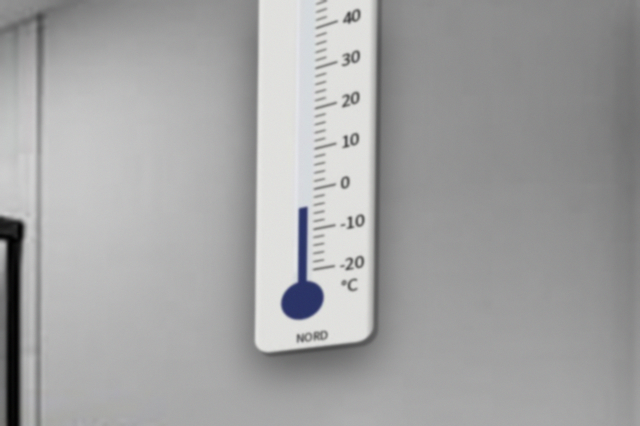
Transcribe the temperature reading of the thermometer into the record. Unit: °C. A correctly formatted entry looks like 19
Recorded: -4
